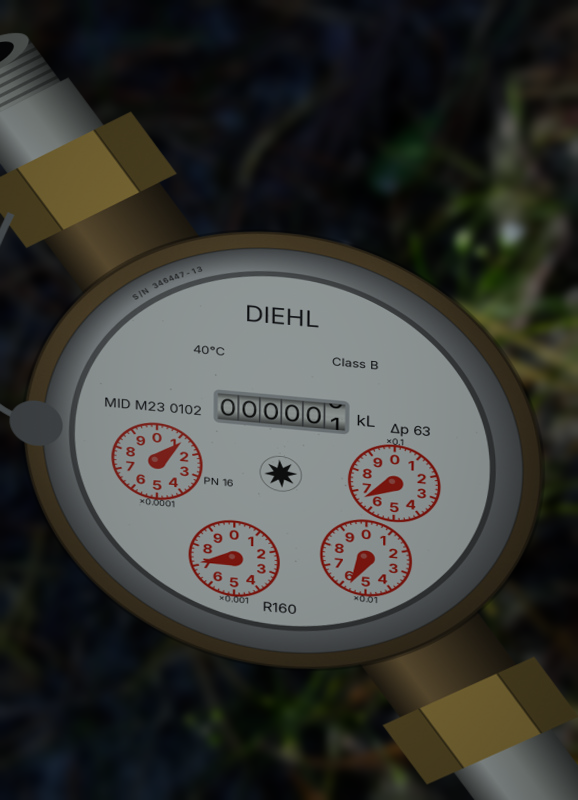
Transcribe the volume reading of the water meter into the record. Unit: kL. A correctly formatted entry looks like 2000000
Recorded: 0.6571
